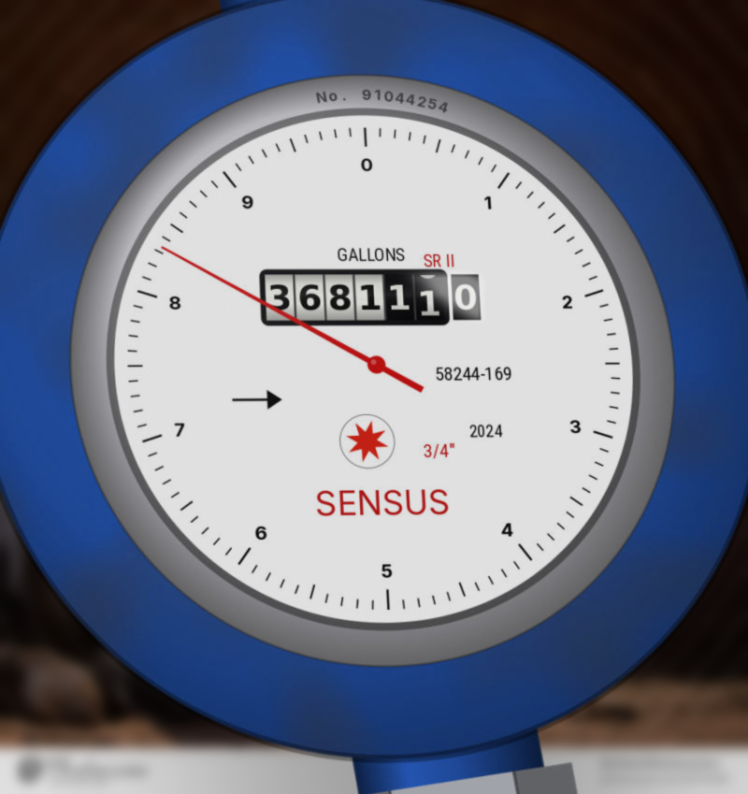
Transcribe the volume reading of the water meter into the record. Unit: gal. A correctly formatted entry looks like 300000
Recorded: 3681108.3
